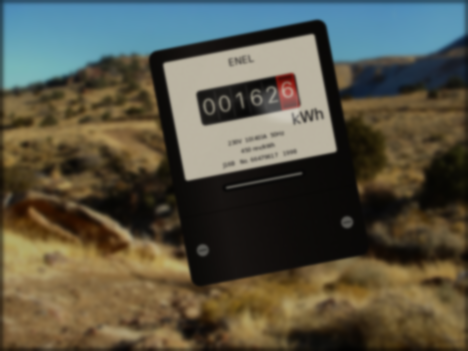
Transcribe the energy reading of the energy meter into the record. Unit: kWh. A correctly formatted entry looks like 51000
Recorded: 162.6
